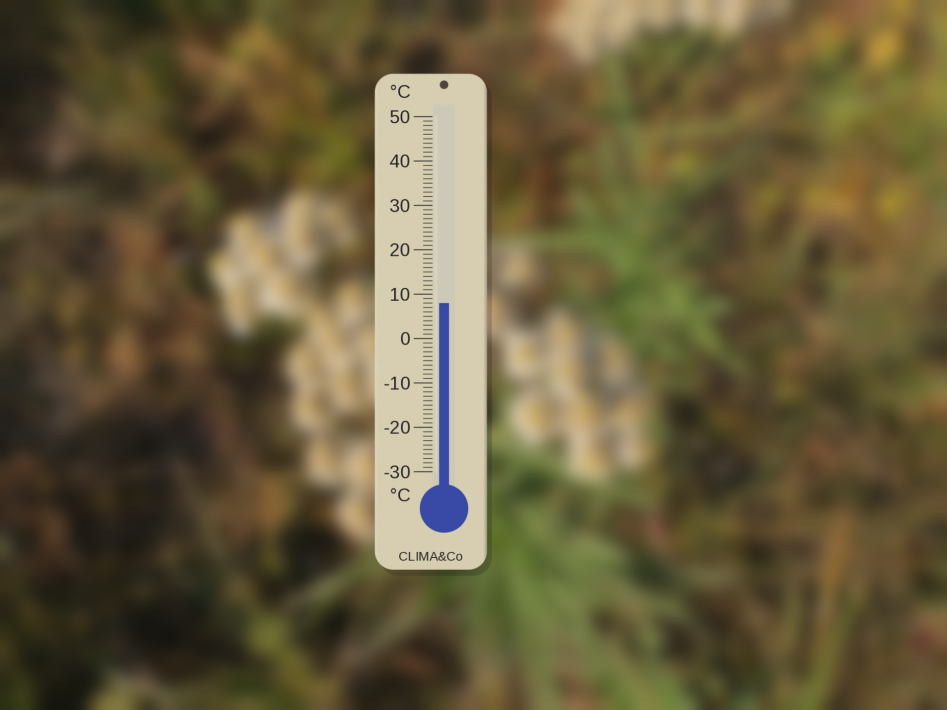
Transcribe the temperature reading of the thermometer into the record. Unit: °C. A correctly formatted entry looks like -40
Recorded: 8
